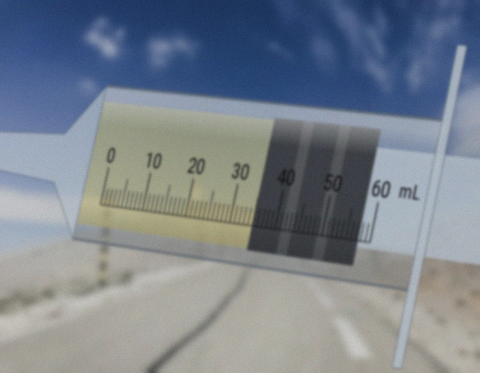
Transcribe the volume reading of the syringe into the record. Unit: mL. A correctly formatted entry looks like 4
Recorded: 35
